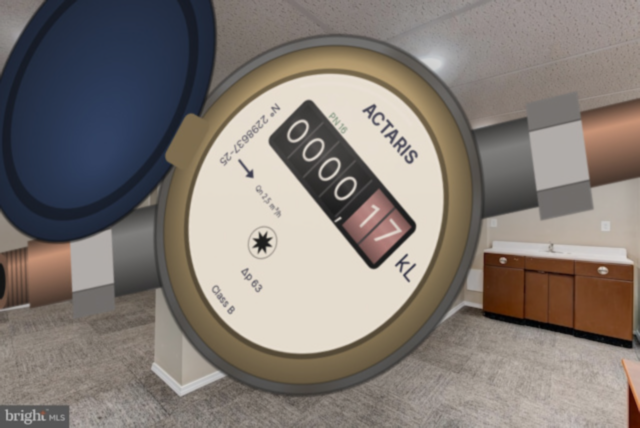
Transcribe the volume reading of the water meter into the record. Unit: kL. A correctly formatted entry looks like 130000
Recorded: 0.17
